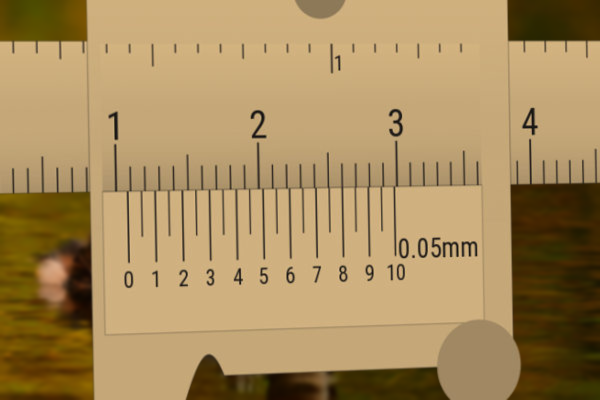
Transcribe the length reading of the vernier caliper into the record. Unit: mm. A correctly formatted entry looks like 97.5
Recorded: 10.8
